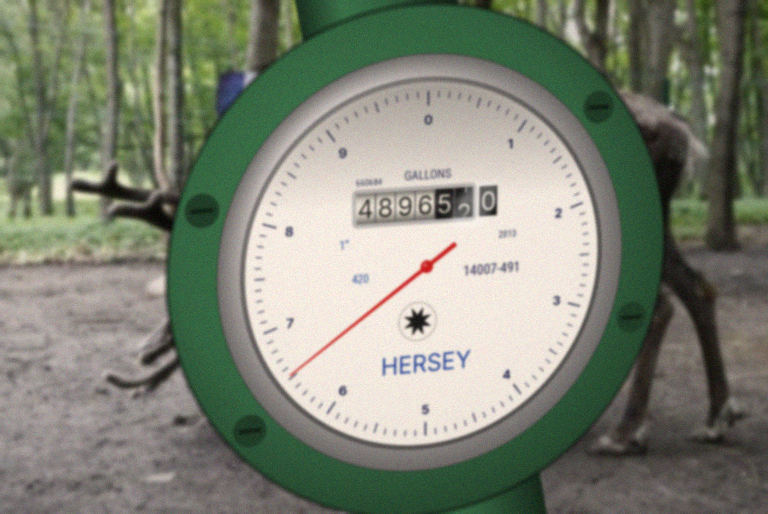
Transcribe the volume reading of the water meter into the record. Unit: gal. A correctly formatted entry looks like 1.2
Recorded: 4896516.5
